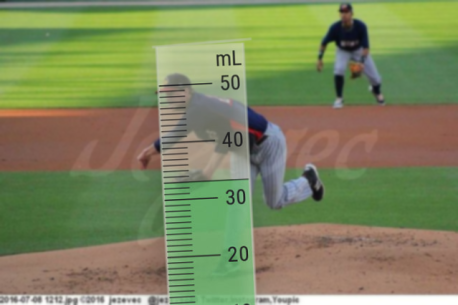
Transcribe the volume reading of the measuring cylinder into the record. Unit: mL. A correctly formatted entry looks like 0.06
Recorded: 33
